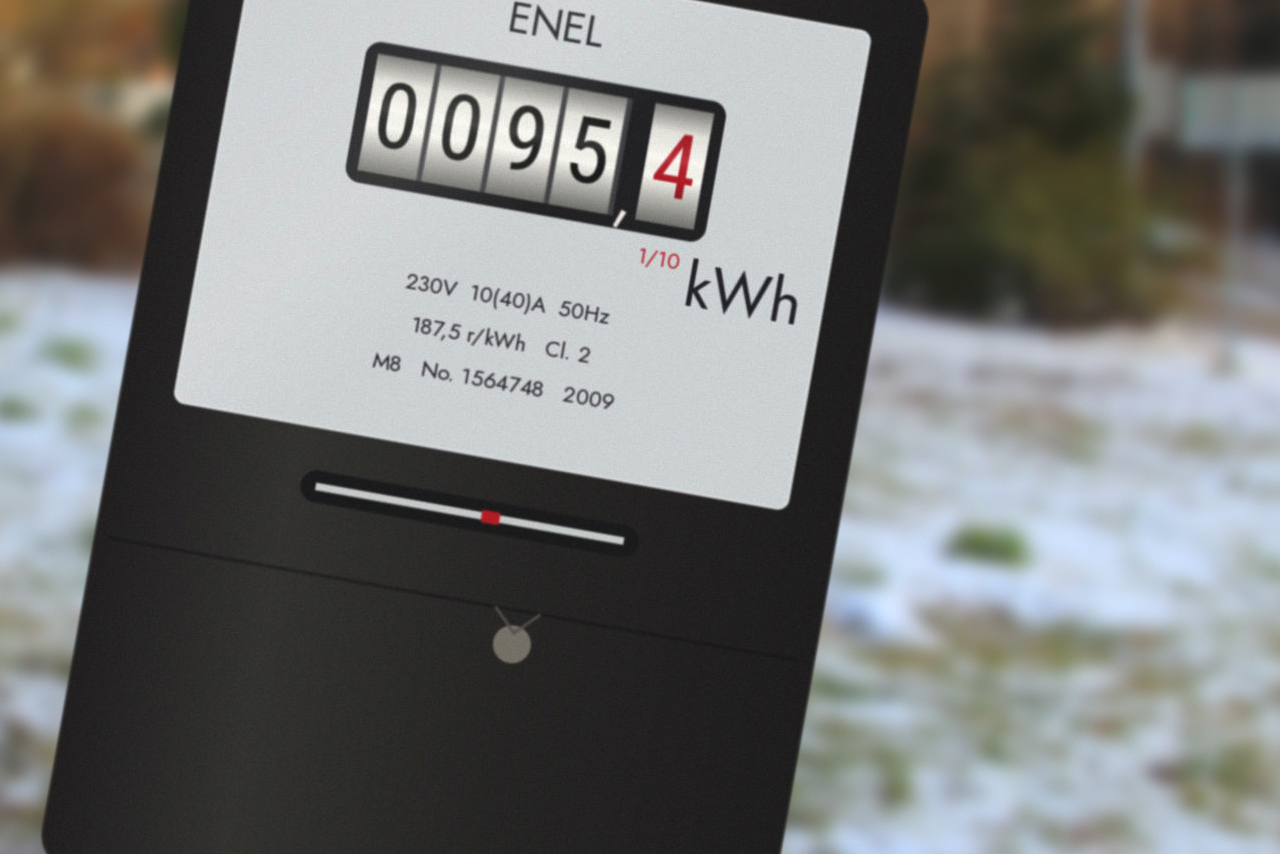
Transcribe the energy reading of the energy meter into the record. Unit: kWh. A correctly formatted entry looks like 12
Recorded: 95.4
